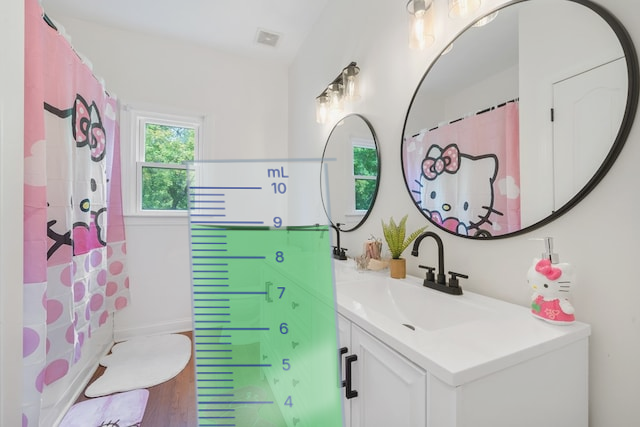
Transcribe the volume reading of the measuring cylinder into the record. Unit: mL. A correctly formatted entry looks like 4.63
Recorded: 8.8
